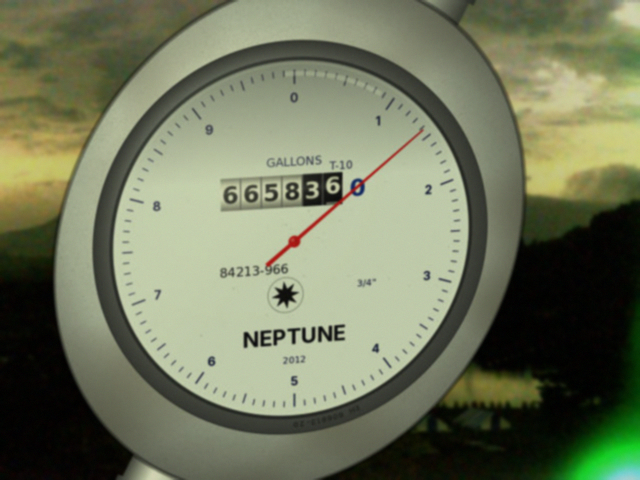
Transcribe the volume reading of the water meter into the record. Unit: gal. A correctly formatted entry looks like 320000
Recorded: 6658361.4
